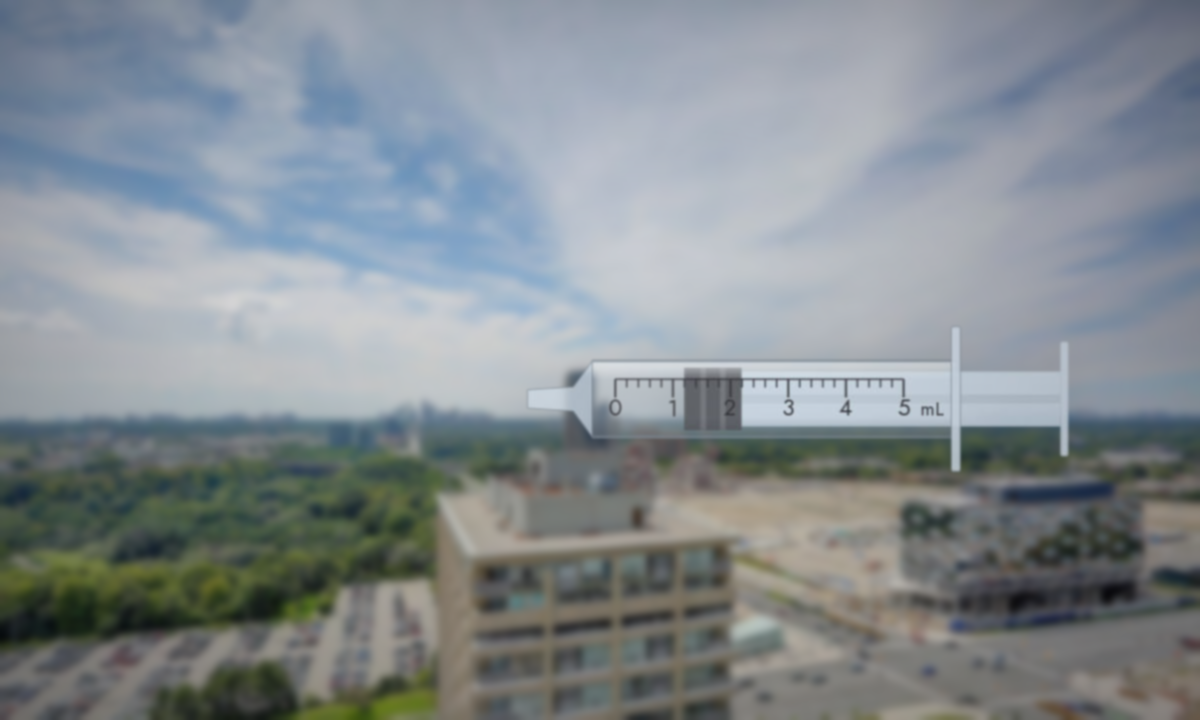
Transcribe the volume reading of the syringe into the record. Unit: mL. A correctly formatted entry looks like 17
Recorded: 1.2
